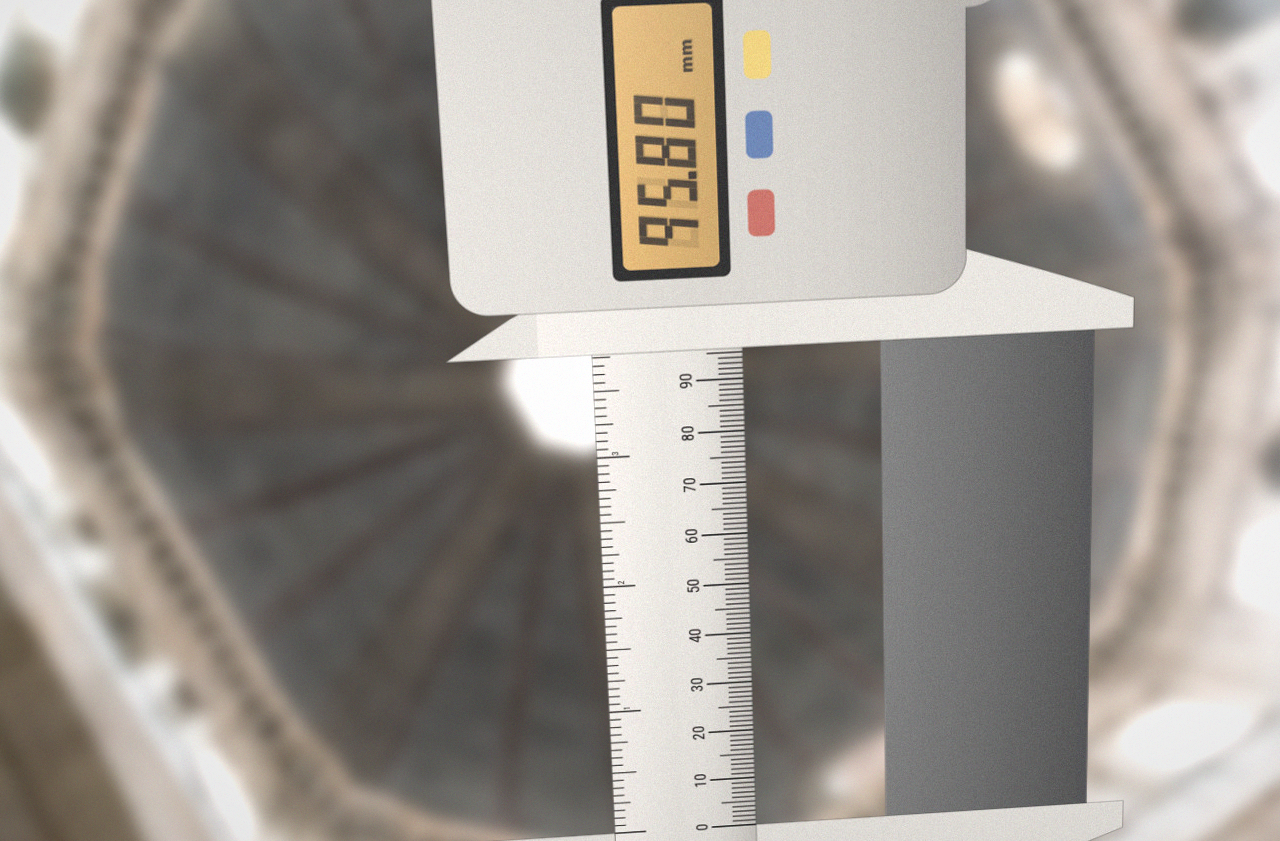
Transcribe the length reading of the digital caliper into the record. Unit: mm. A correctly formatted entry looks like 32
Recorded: 95.80
